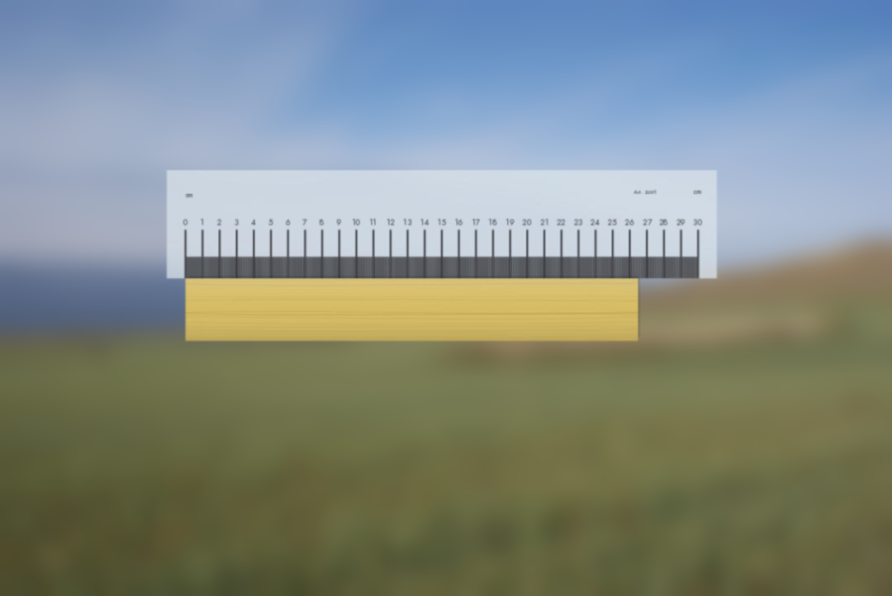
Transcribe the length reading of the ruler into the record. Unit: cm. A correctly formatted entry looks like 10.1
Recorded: 26.5
